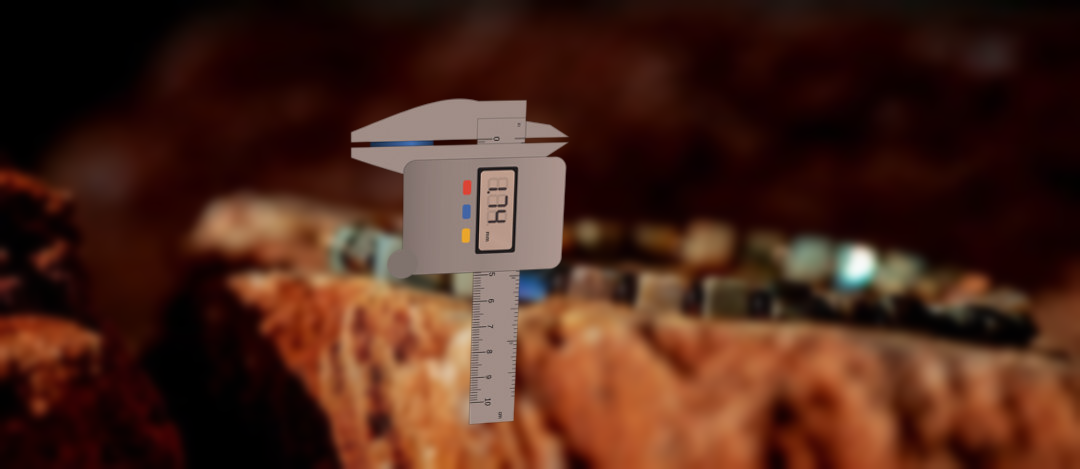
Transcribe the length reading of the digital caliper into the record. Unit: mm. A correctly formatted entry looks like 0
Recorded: 1.74
